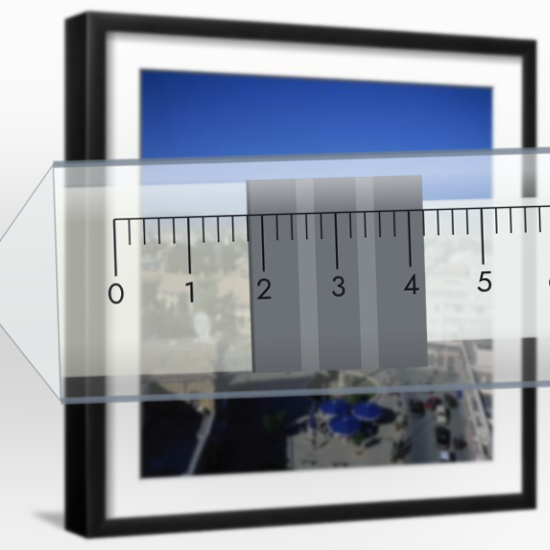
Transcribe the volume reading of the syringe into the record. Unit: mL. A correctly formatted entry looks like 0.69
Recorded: 1.8
